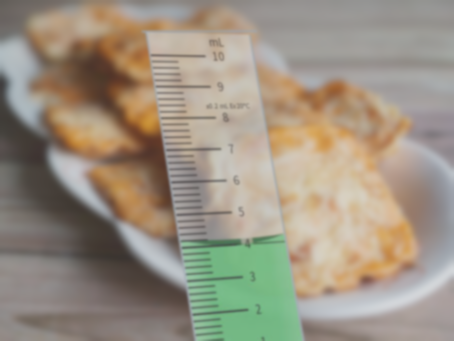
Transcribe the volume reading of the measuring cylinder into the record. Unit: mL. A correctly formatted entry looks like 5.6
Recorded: 4
